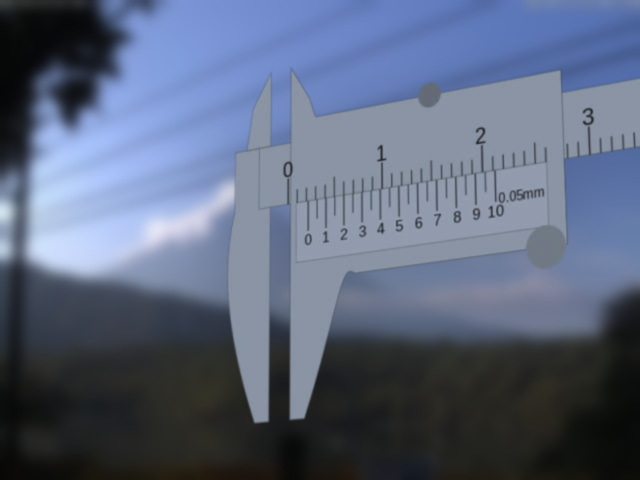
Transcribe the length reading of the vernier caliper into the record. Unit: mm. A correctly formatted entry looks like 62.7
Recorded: 2.2
